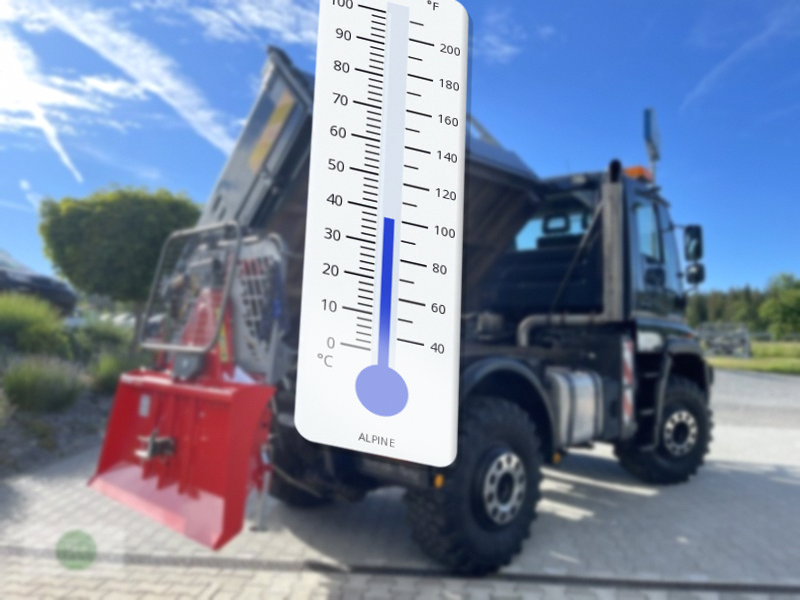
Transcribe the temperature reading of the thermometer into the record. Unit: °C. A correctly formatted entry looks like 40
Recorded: 38
